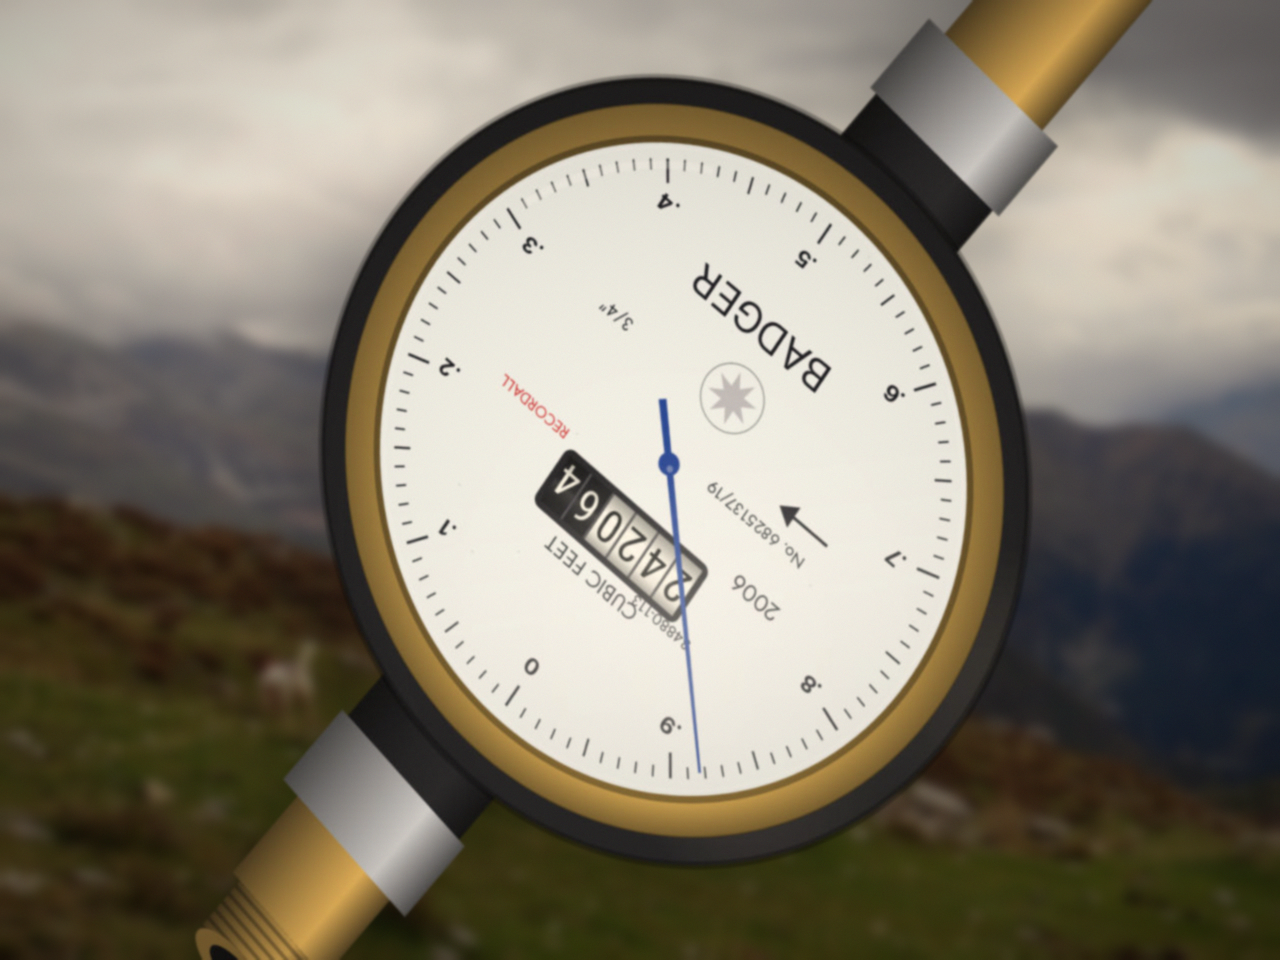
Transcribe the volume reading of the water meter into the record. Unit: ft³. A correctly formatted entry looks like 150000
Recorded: 242063.88
